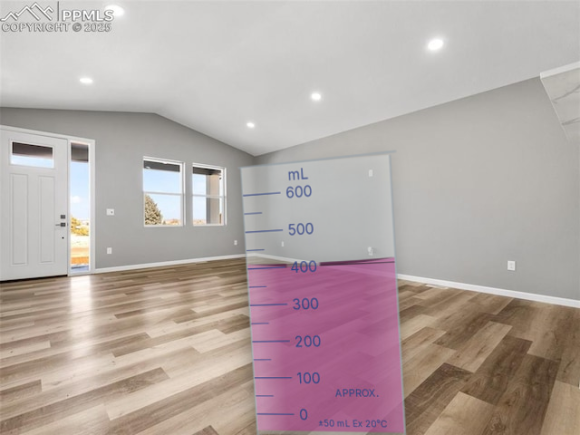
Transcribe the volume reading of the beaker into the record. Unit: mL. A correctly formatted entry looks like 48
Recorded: 400
